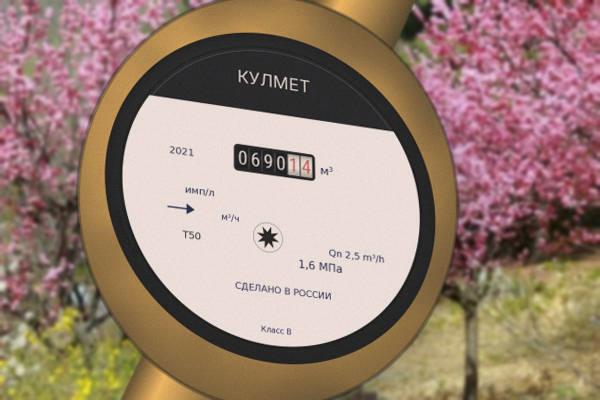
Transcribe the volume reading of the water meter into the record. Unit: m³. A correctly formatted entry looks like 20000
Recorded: 690.14
